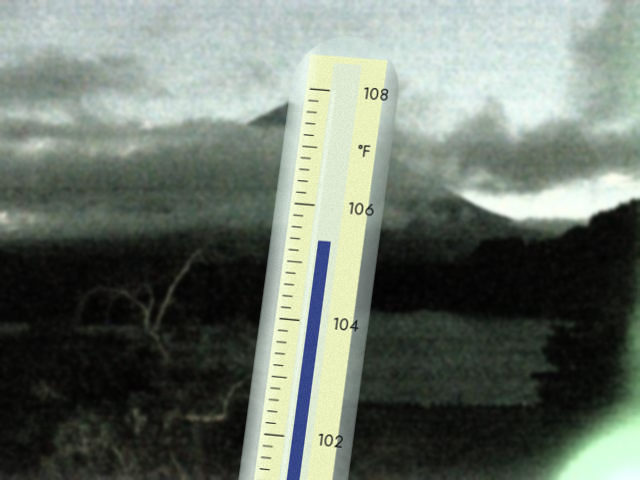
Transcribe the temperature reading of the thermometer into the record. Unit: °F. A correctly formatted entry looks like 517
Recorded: 105.4
